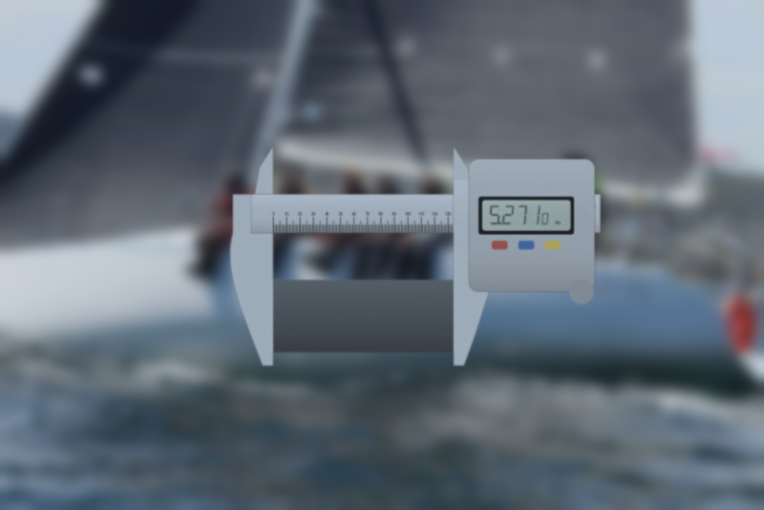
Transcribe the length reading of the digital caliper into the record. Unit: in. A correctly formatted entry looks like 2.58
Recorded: 5.2710
